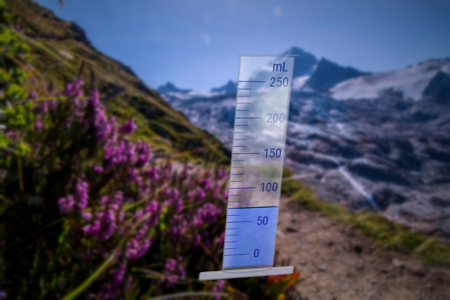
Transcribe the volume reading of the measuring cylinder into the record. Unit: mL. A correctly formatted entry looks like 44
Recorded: 70
